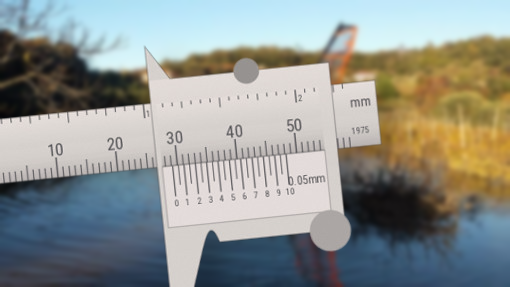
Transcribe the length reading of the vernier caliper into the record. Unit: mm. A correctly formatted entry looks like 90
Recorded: 29.2
